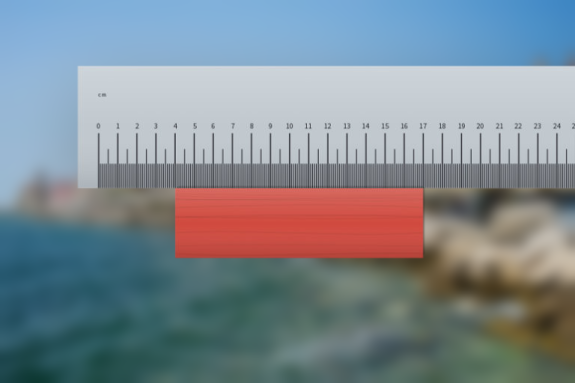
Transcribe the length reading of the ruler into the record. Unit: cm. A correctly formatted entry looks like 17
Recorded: 13
